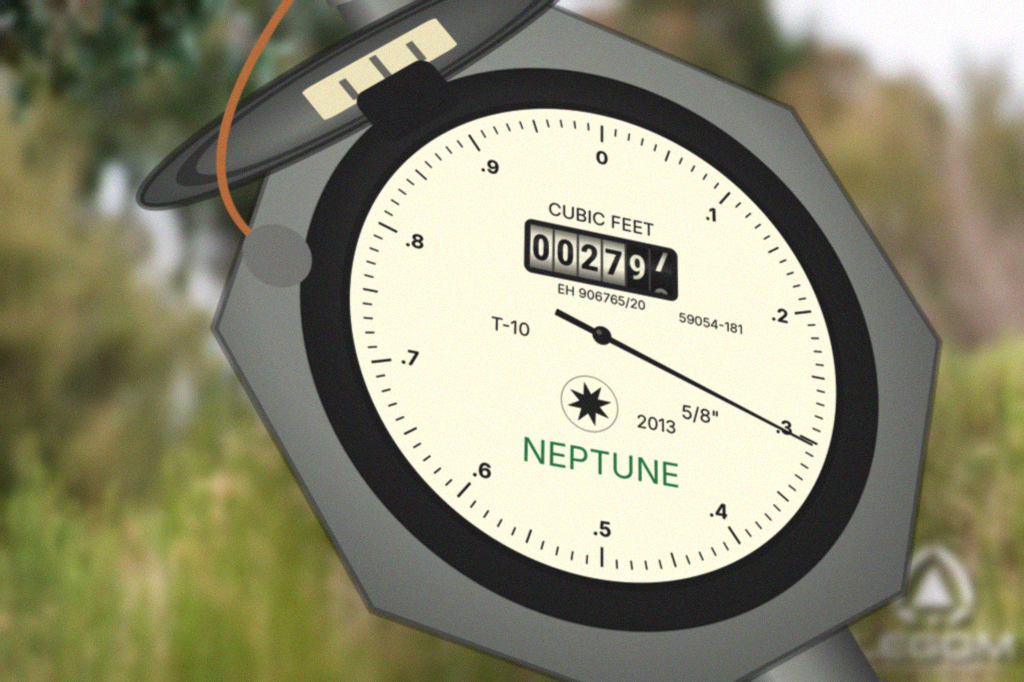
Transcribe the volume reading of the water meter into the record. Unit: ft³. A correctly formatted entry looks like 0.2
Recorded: 2797.30
